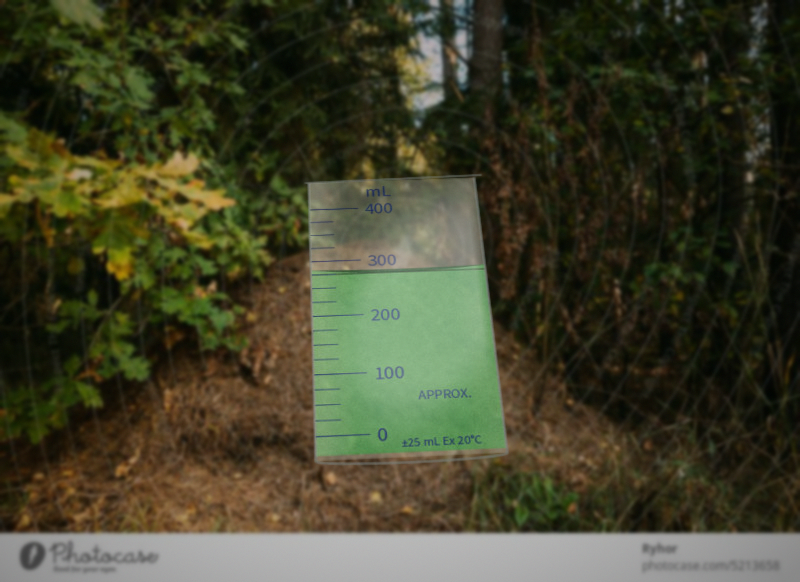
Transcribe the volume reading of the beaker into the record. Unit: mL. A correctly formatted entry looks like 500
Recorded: 275
